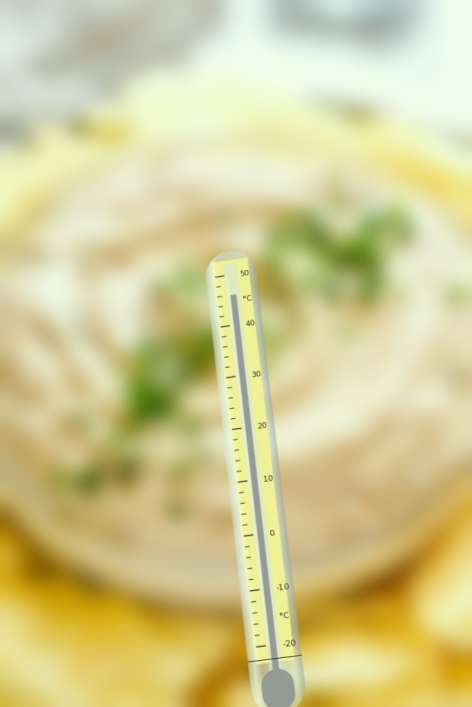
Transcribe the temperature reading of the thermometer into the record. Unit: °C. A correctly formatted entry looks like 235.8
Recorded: 46
